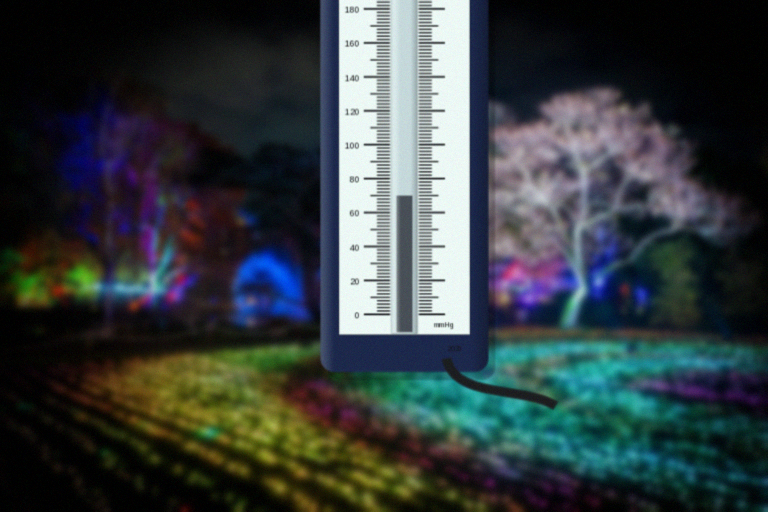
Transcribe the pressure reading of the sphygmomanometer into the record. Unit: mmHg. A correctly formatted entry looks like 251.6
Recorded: 70
